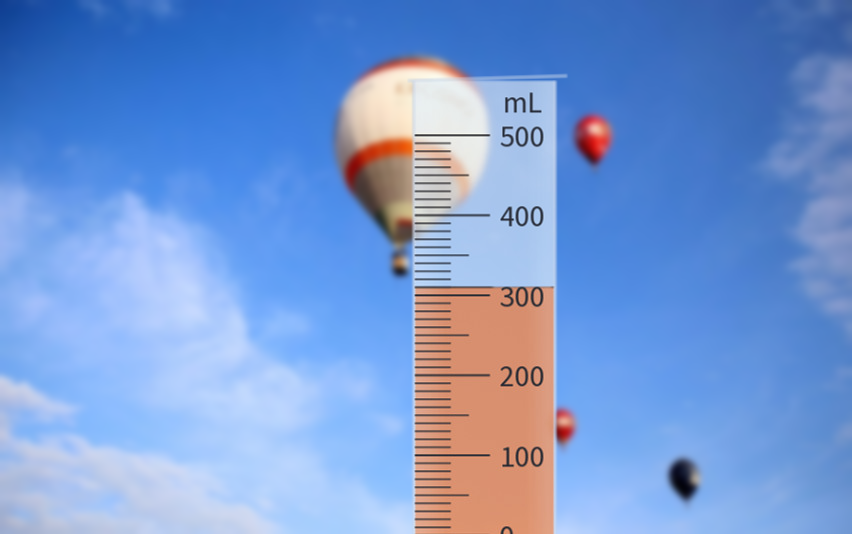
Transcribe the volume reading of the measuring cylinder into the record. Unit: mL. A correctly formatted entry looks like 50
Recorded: 310
